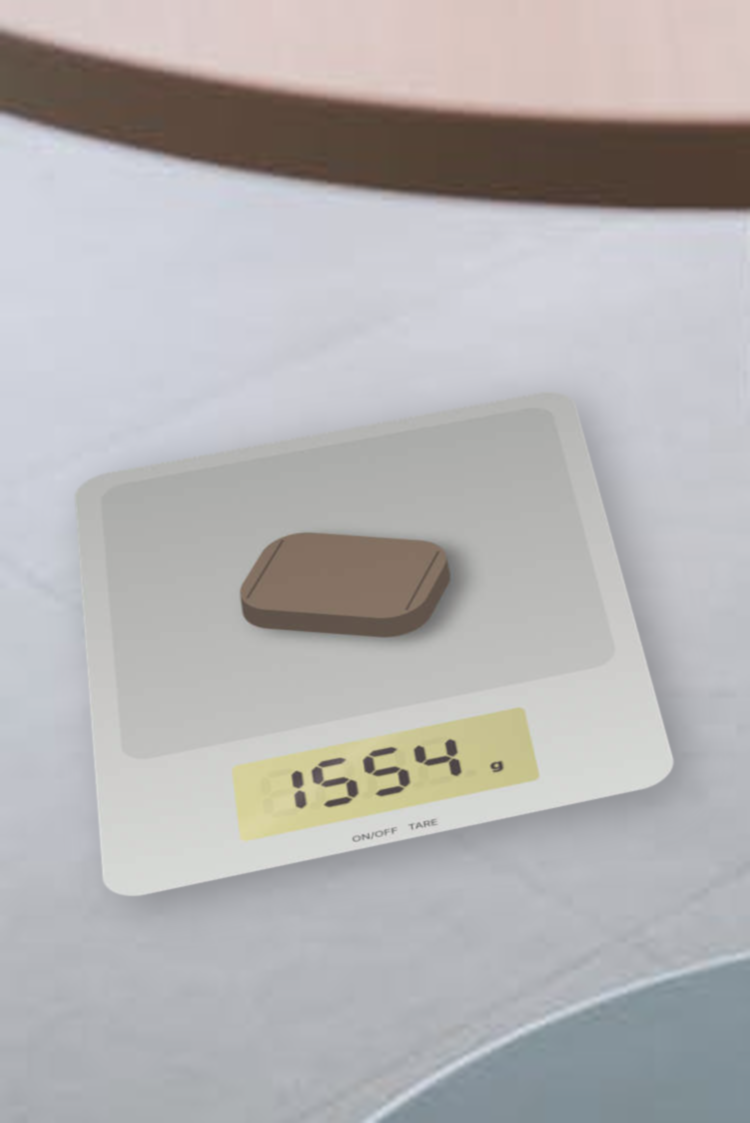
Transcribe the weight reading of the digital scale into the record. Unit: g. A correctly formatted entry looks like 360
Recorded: 1554
